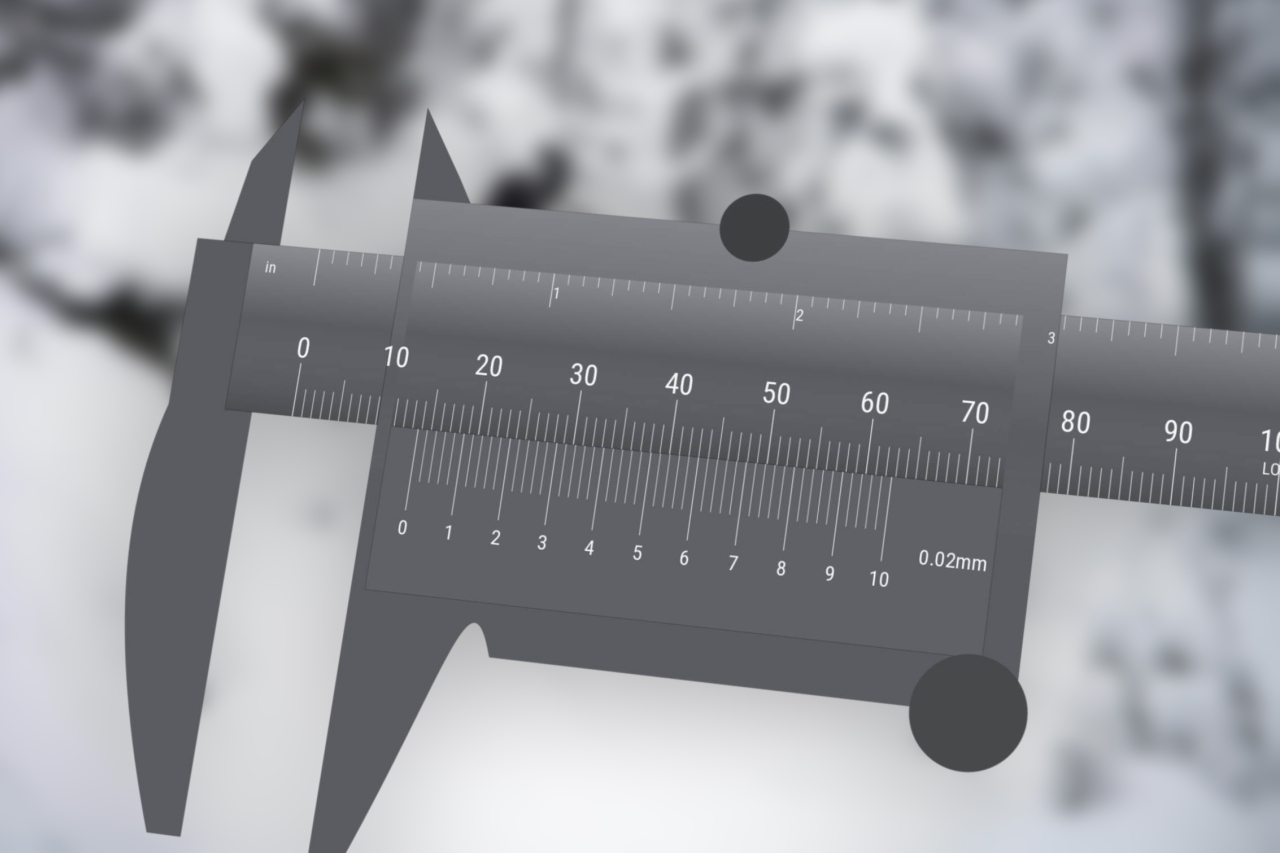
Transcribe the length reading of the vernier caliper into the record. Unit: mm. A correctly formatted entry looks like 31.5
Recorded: 13.6
